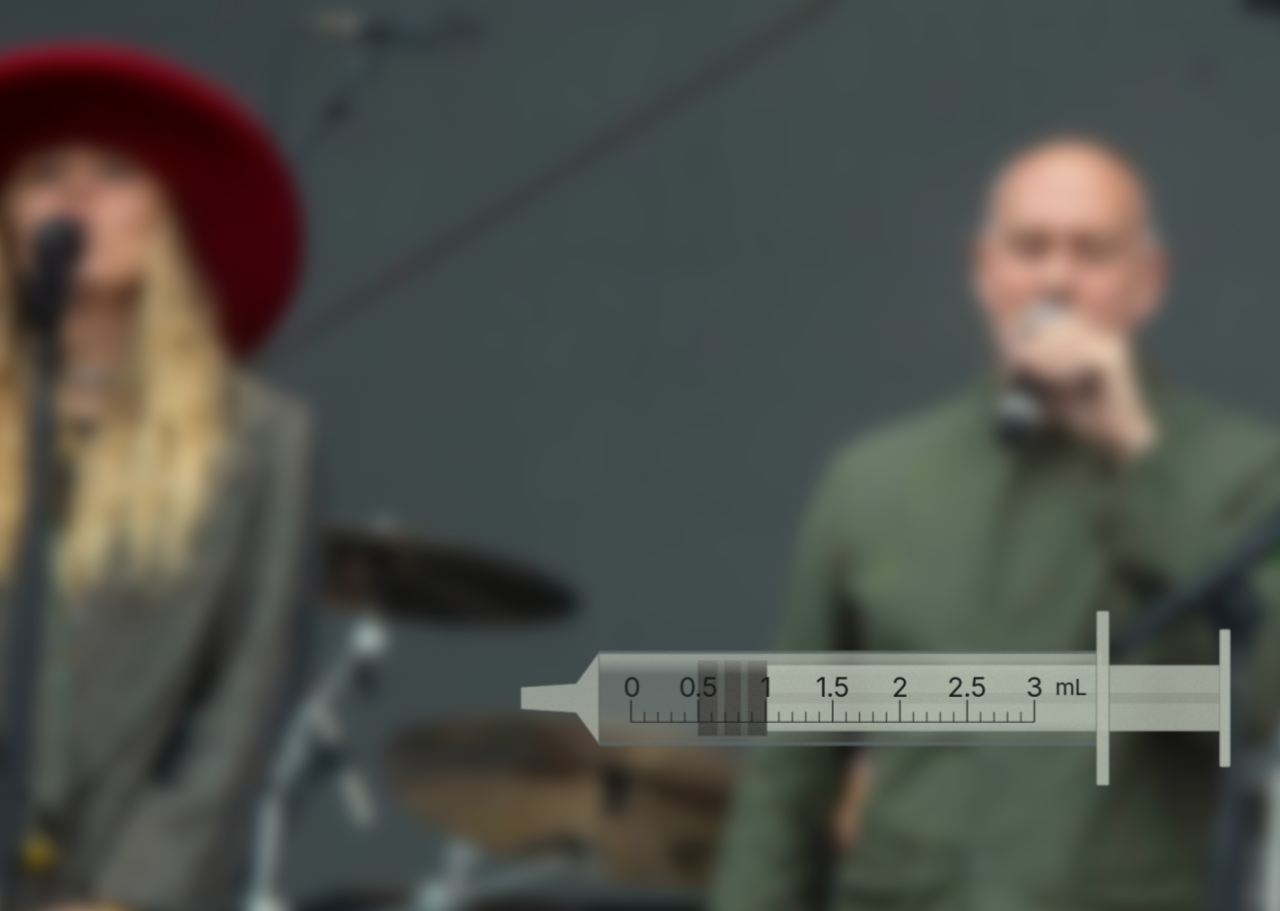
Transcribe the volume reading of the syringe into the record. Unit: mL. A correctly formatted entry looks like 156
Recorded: 0.5
